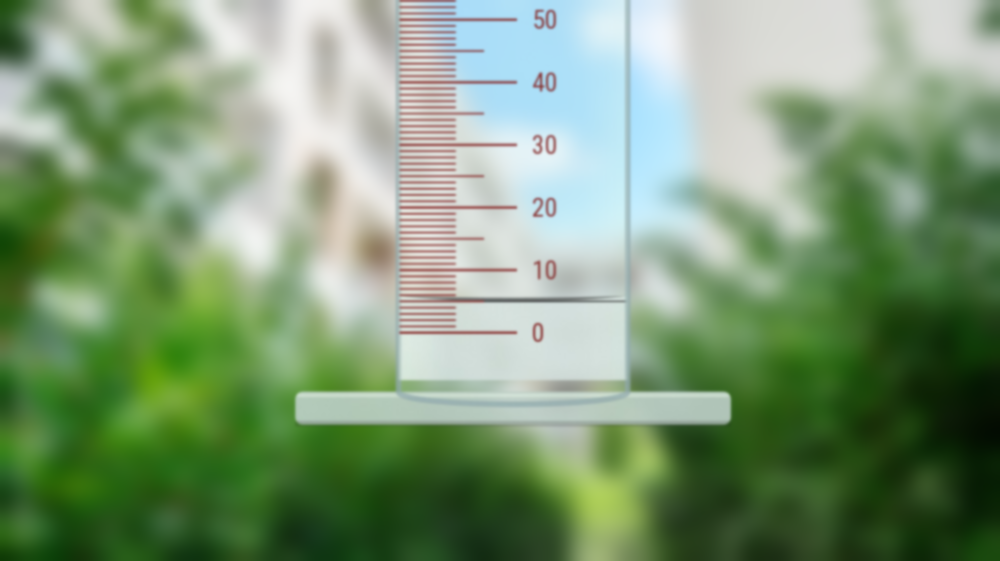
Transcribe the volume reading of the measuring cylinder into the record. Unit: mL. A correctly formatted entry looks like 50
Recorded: 5
